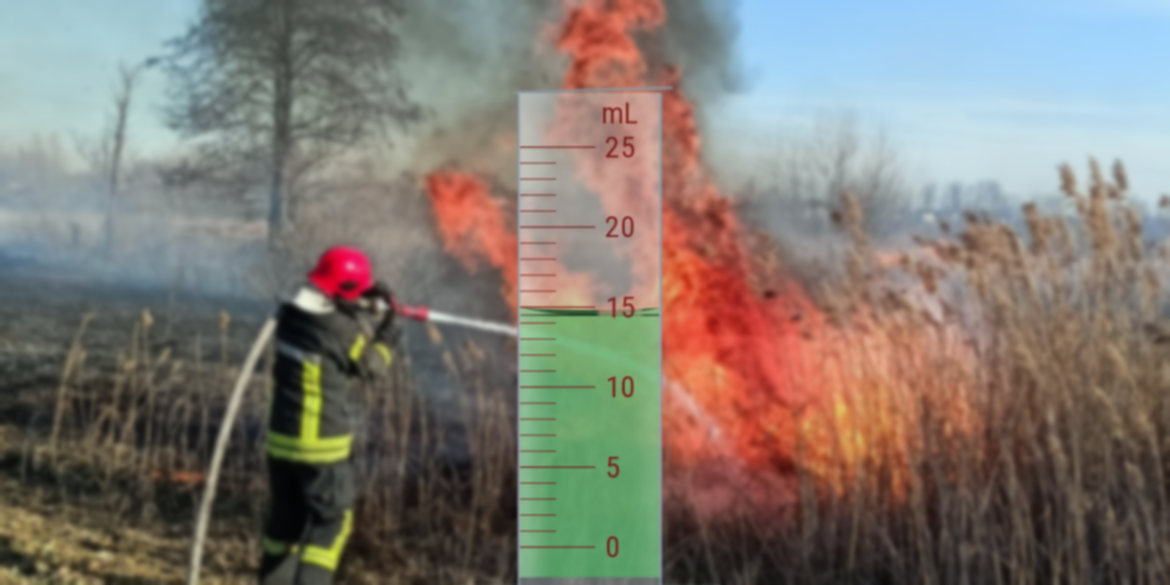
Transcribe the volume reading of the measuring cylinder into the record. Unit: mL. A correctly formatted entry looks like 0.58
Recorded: 14.5
